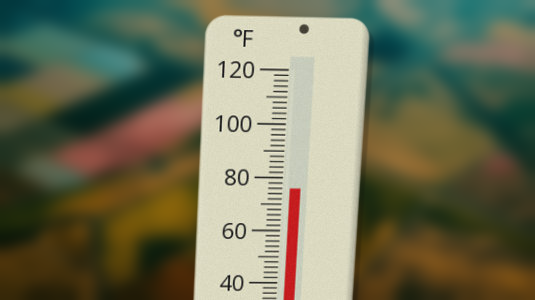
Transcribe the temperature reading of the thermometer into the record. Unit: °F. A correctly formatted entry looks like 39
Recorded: 76
